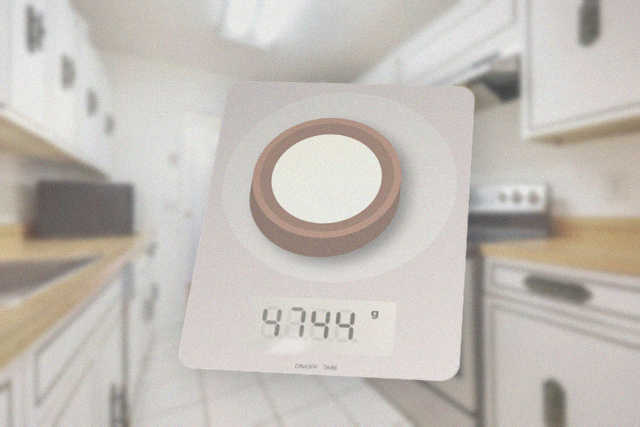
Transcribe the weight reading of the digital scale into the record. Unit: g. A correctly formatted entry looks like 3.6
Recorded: 4744
